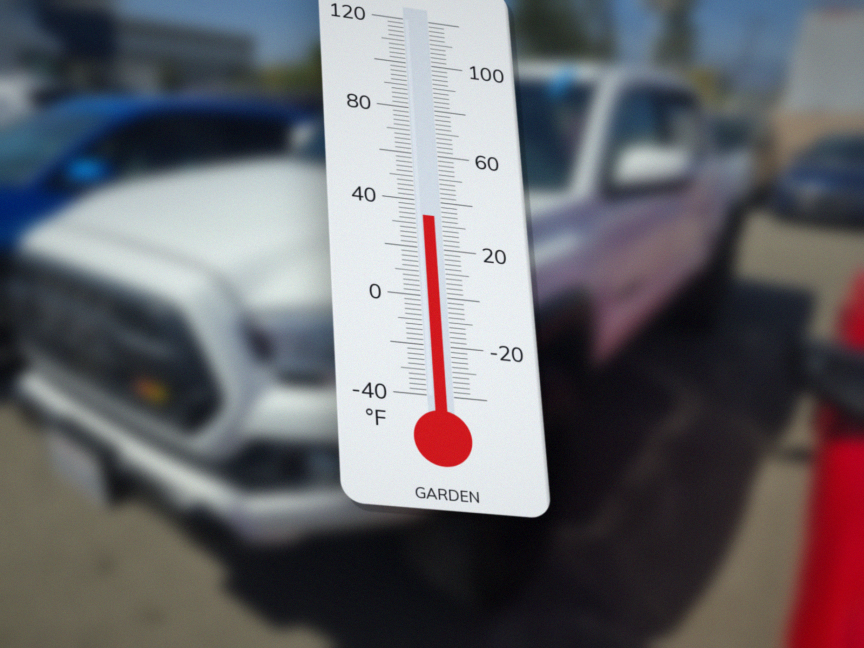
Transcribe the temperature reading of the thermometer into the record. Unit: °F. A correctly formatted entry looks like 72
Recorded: 34
